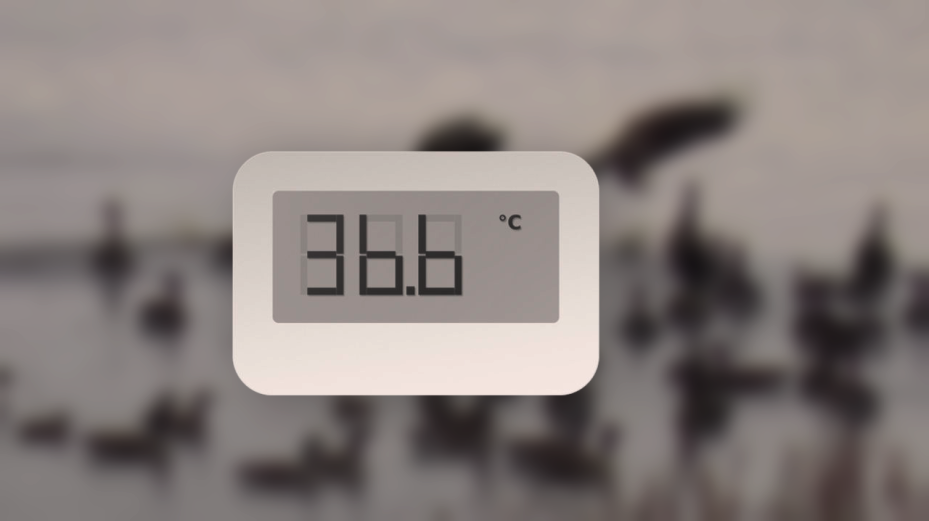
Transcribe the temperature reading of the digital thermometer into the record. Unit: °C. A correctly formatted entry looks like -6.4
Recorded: 36.6
